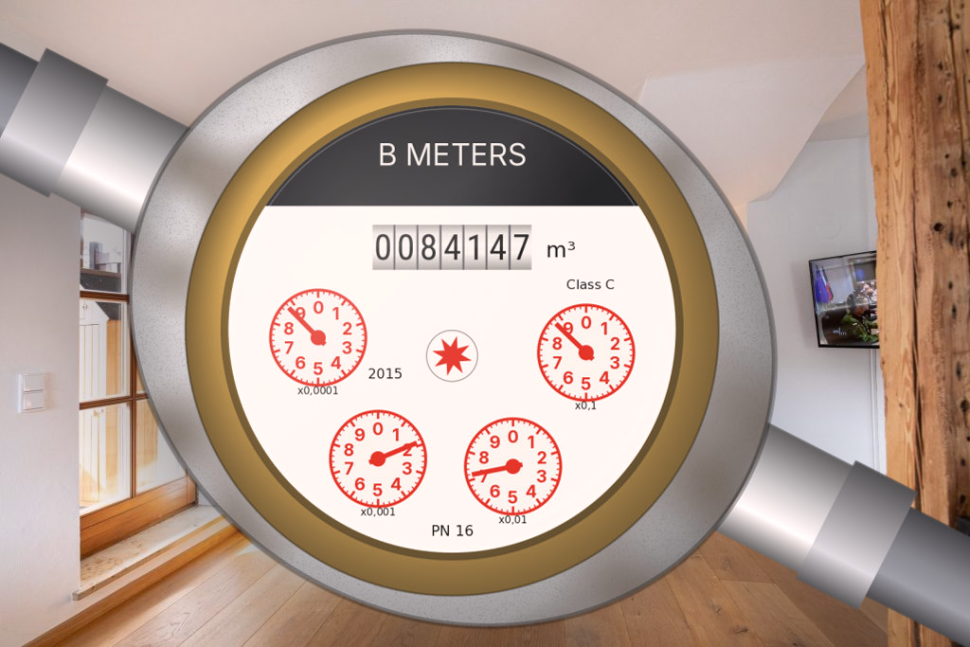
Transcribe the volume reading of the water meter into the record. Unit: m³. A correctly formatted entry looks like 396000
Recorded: 84147.8718
